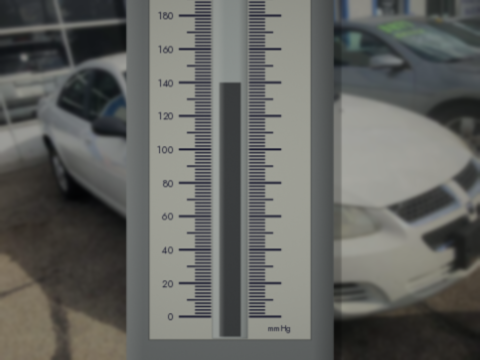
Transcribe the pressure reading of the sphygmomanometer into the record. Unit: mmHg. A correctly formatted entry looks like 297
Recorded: 140
